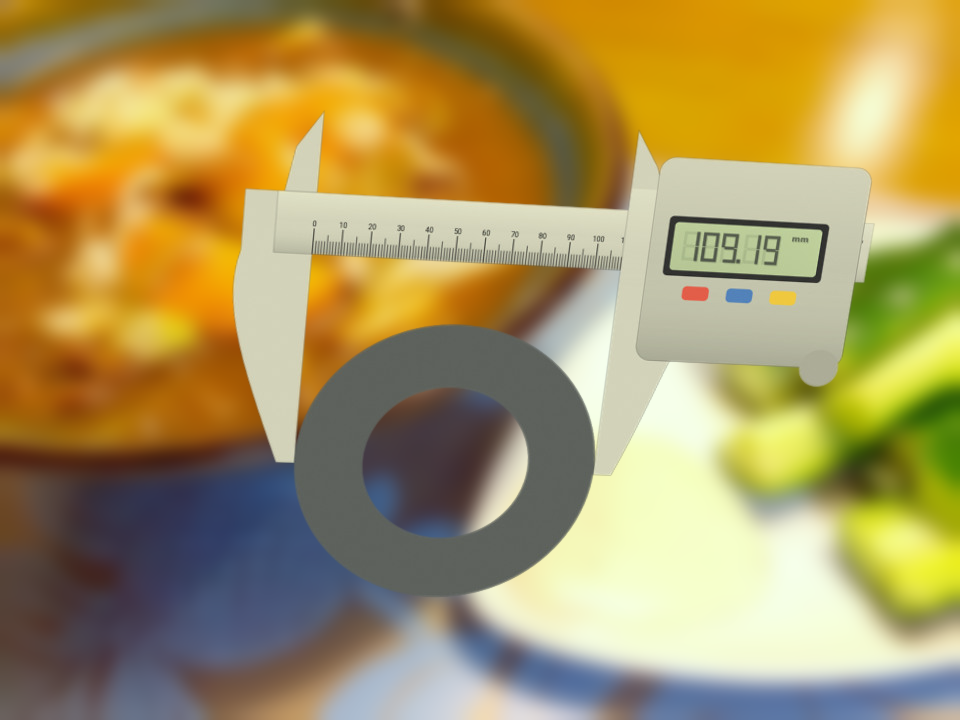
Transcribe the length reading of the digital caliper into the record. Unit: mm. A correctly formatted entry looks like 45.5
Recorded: 109.19
